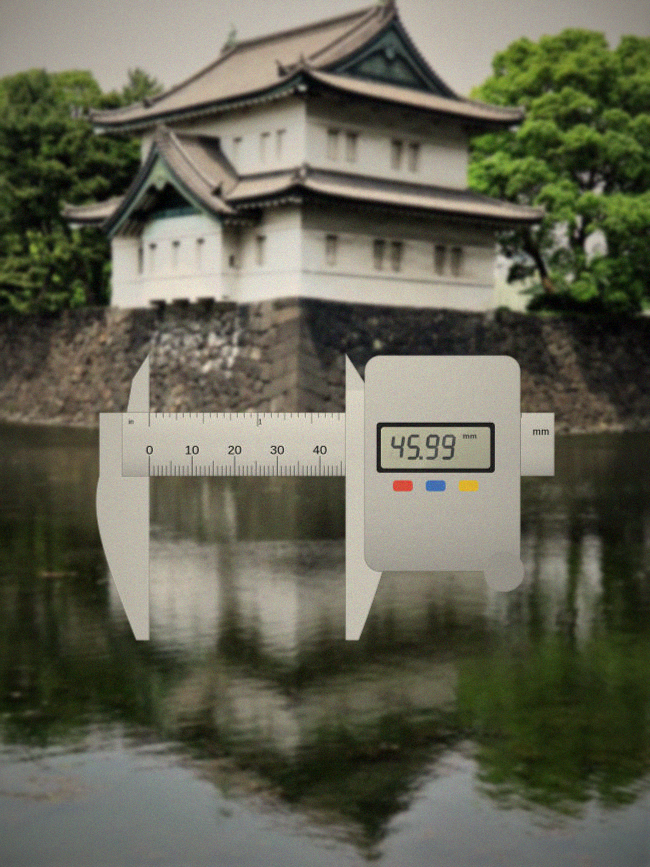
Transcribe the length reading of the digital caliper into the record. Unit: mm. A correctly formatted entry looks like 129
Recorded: 45.99
